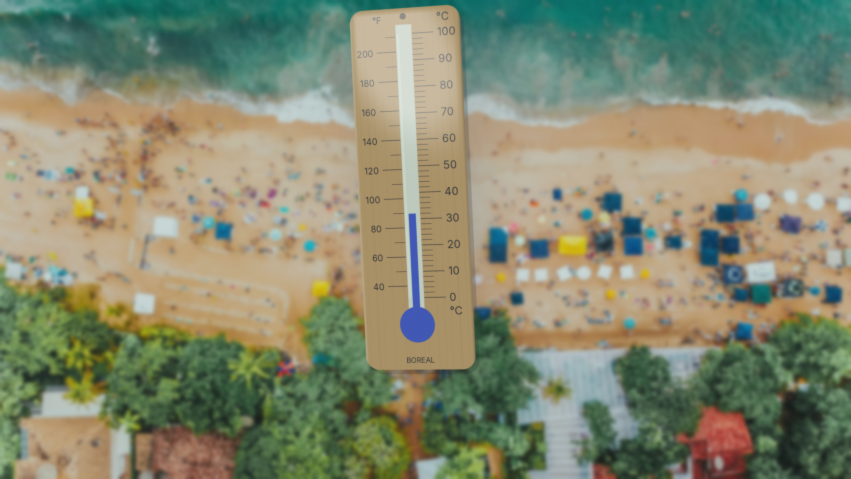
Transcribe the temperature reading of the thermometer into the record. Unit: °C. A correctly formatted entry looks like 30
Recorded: 32
